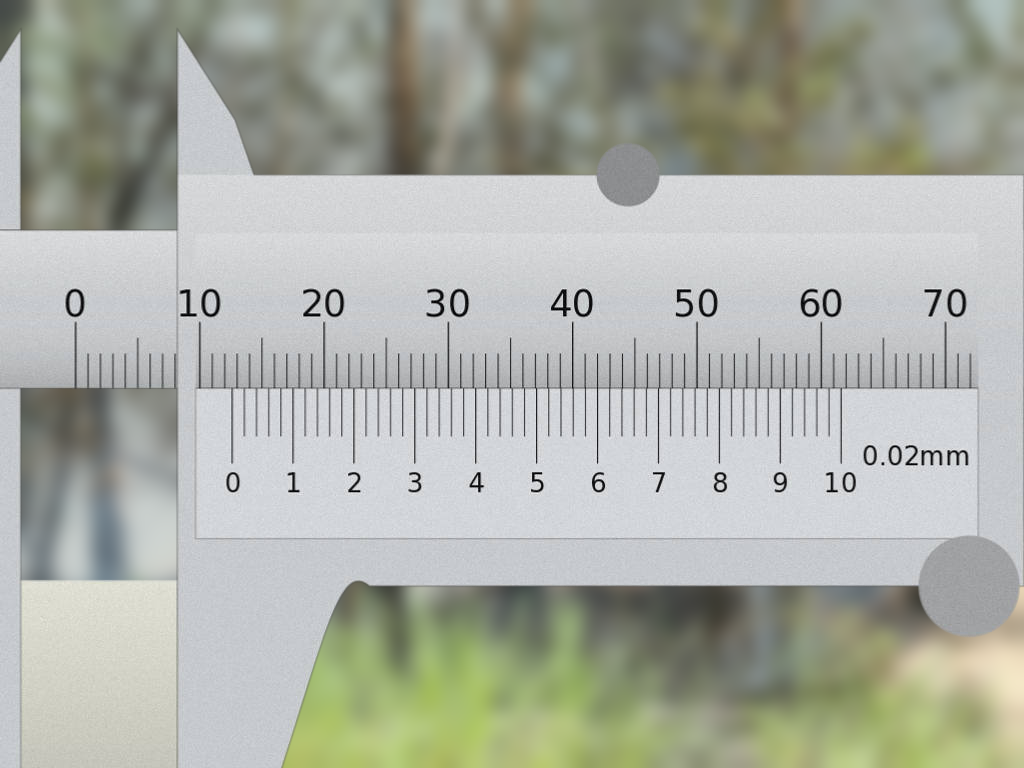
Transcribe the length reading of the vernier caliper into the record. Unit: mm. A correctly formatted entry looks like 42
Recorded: 12.6
